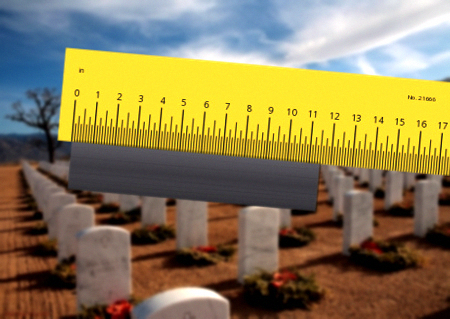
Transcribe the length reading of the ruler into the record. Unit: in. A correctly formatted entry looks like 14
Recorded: 11.5
